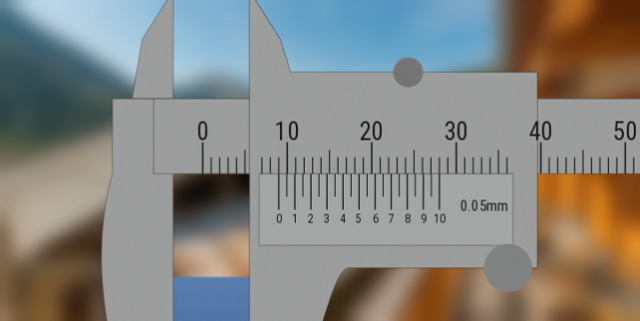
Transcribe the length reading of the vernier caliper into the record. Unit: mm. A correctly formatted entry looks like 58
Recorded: 9.0
